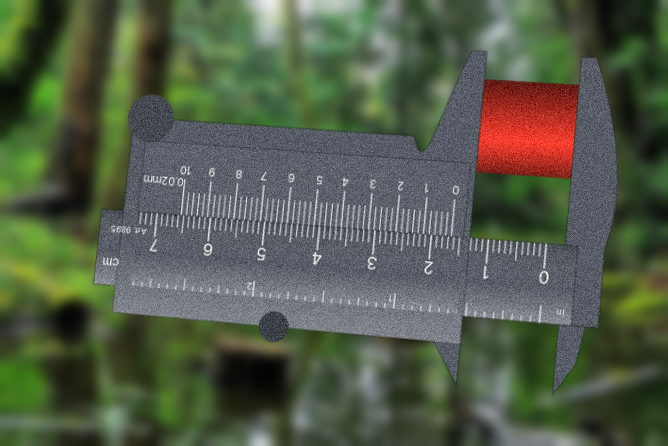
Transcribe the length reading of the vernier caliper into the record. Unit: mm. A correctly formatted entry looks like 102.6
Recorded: 16.5
